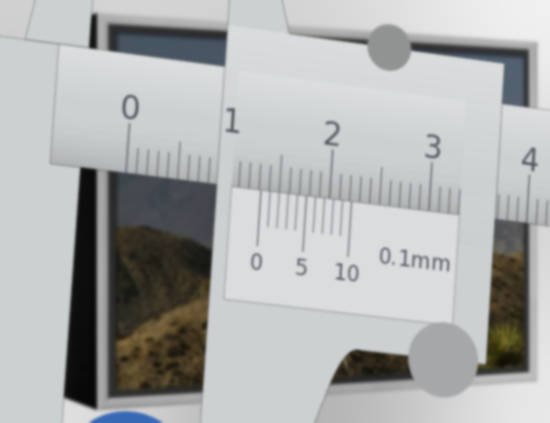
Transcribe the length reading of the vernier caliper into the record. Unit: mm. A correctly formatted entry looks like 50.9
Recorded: 13.2
